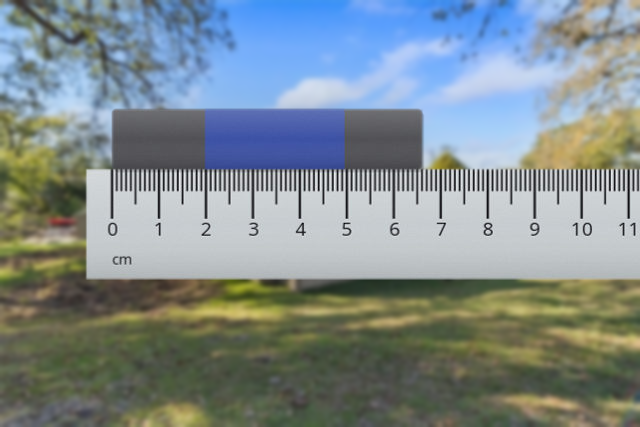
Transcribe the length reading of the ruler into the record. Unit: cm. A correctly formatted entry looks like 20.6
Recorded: 6.6
